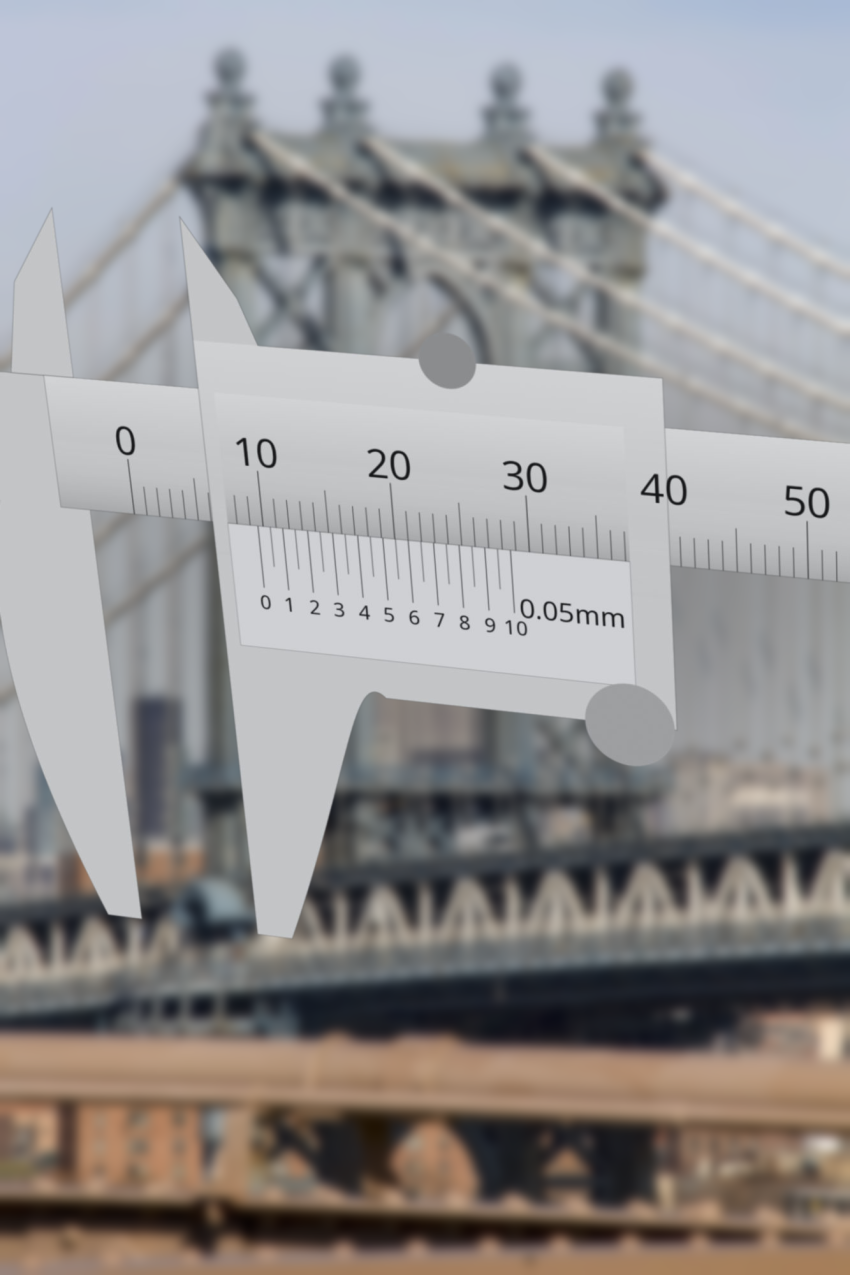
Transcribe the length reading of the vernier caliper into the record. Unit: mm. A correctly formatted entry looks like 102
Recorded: 9.6
